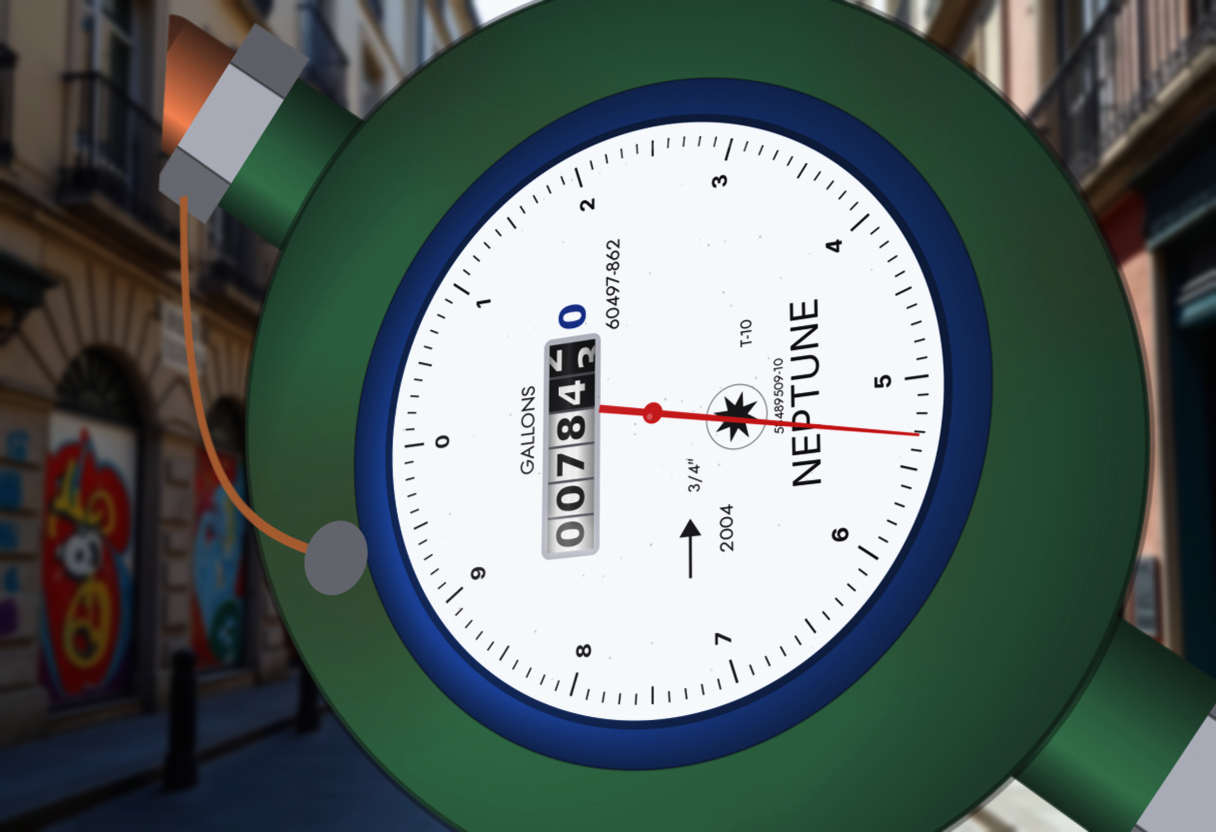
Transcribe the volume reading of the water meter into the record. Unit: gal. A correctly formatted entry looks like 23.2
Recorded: 78425.3
